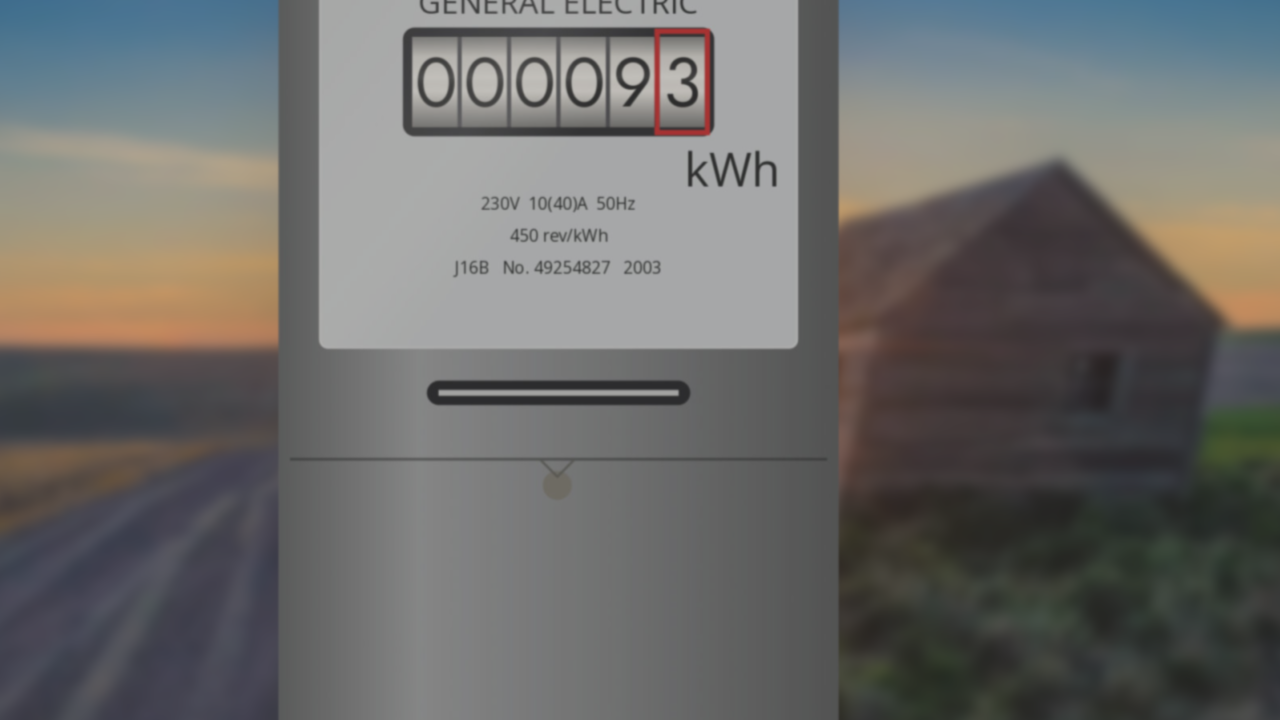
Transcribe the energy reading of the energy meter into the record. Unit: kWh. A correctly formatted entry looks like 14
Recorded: 9.3
